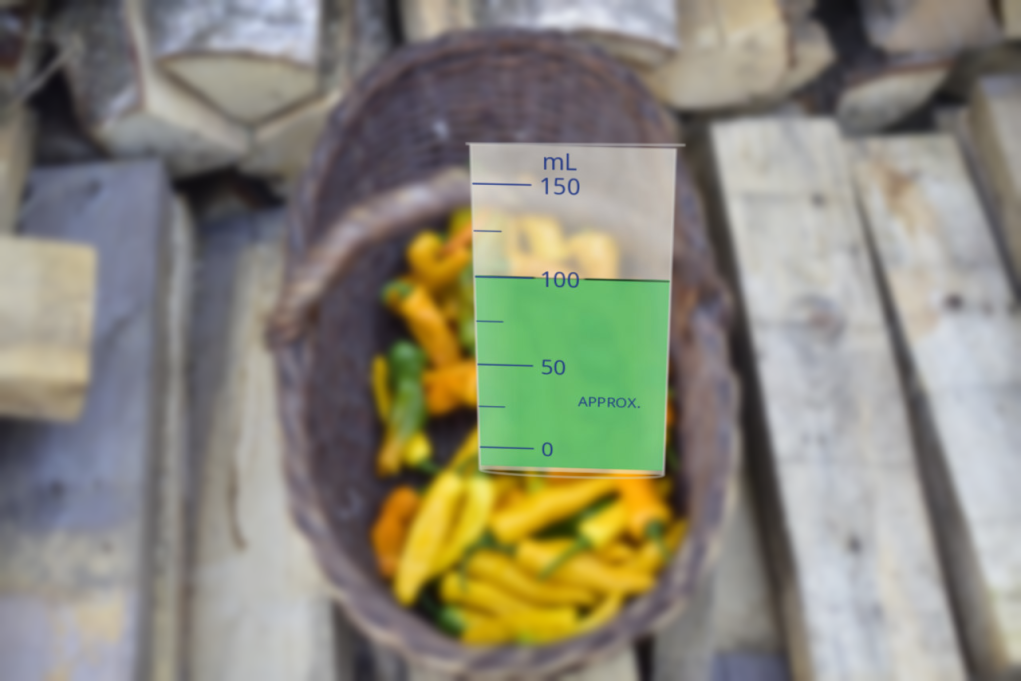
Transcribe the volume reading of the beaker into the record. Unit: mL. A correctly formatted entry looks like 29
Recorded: 100
